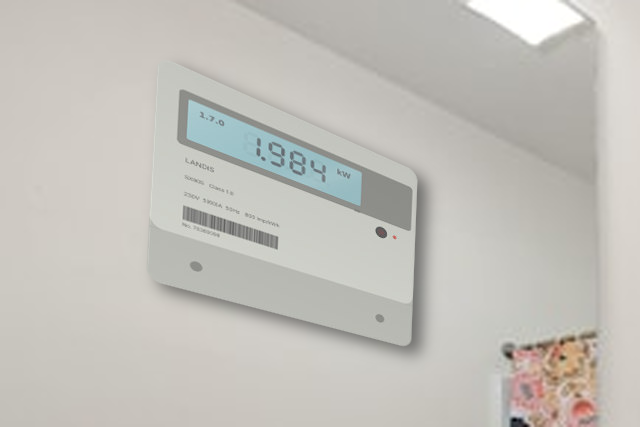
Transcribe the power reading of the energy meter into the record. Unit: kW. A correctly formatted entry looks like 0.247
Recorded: 1.984
